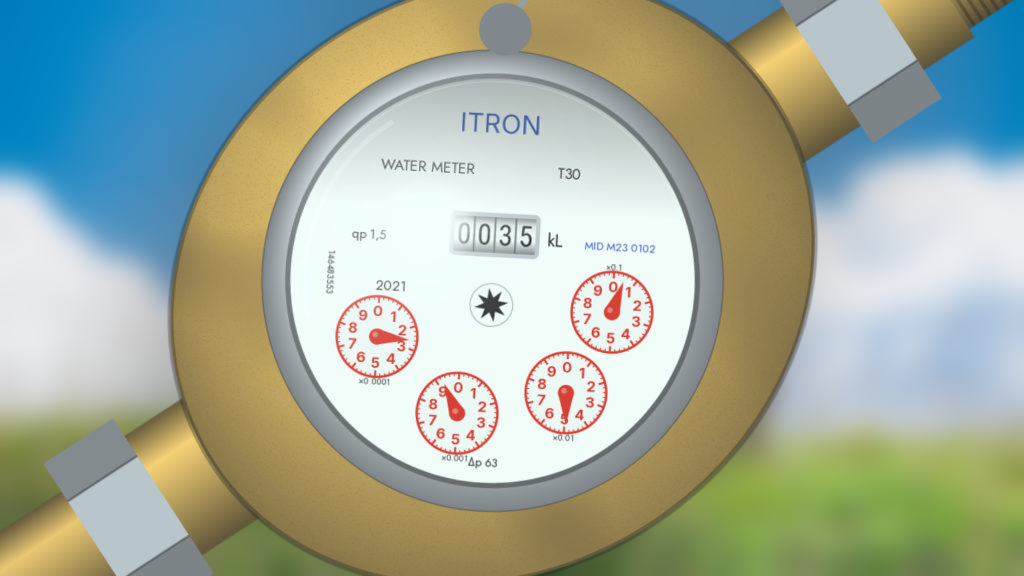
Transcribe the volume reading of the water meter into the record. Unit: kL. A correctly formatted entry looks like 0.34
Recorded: 35.0492
